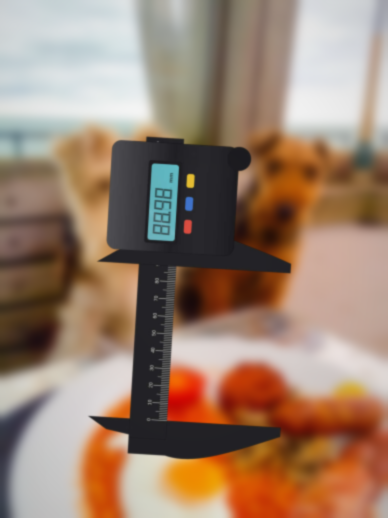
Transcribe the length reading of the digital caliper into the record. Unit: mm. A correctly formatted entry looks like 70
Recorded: 88.98
